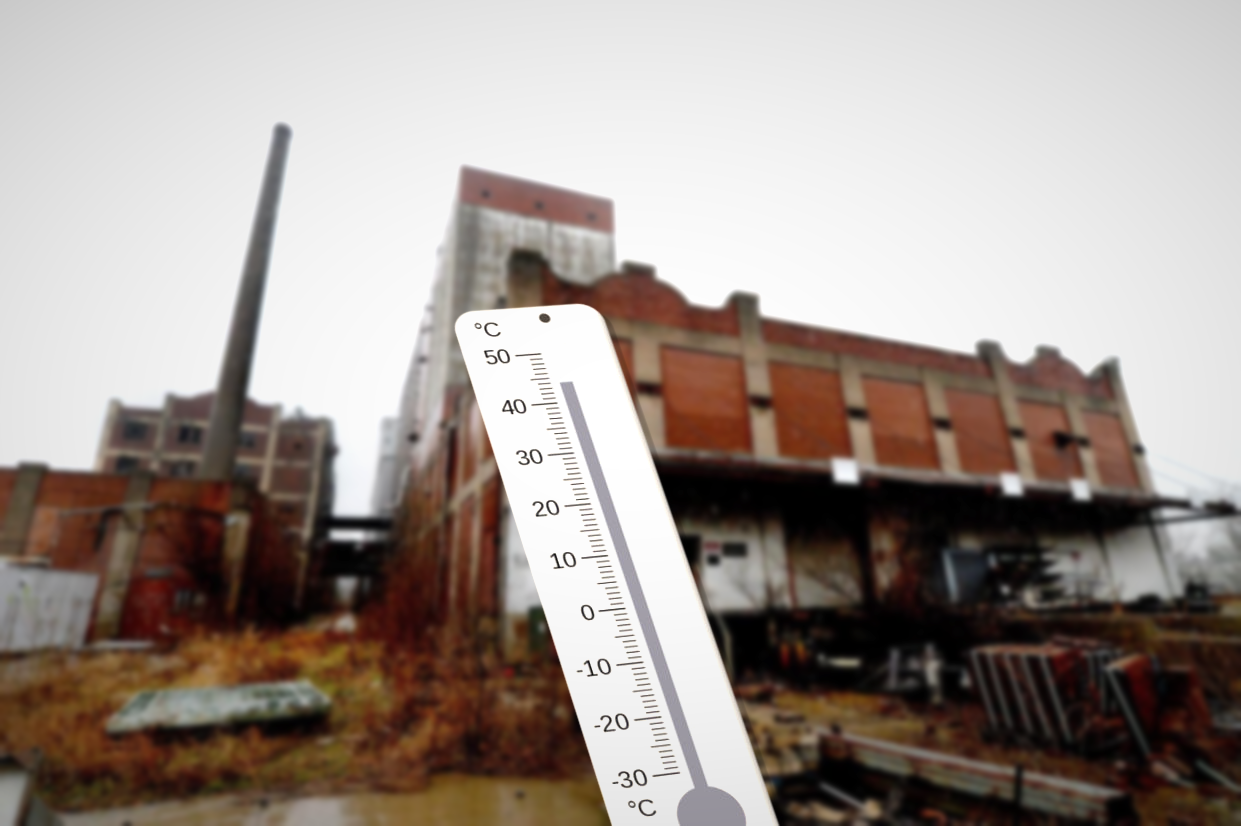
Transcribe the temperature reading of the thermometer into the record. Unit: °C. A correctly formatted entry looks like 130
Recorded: 44
